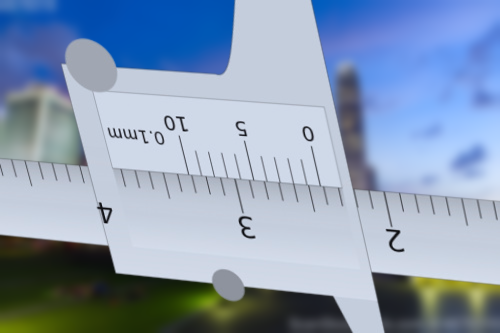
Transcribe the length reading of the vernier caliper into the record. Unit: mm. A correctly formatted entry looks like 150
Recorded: 24.2
